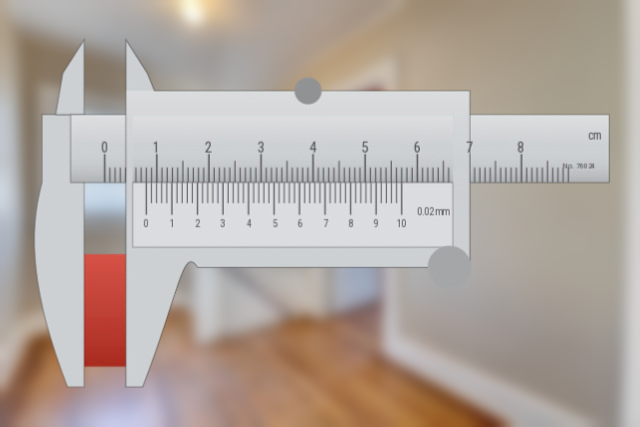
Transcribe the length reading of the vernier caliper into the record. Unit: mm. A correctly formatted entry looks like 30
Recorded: 8.0
